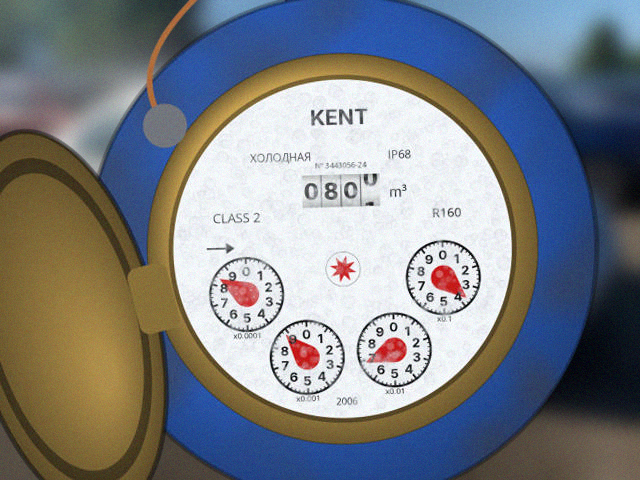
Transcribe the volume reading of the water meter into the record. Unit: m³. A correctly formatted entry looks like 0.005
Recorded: 800.3688
